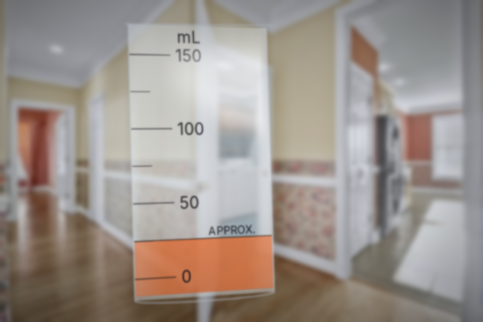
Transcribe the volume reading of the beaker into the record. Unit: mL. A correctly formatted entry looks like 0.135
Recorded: 25
